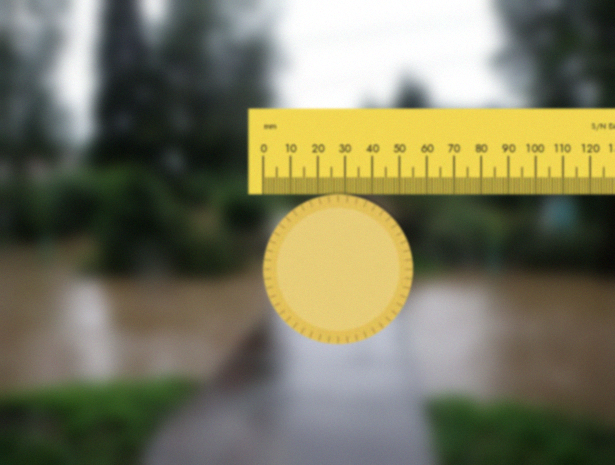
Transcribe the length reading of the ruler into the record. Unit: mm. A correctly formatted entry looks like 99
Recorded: 55
